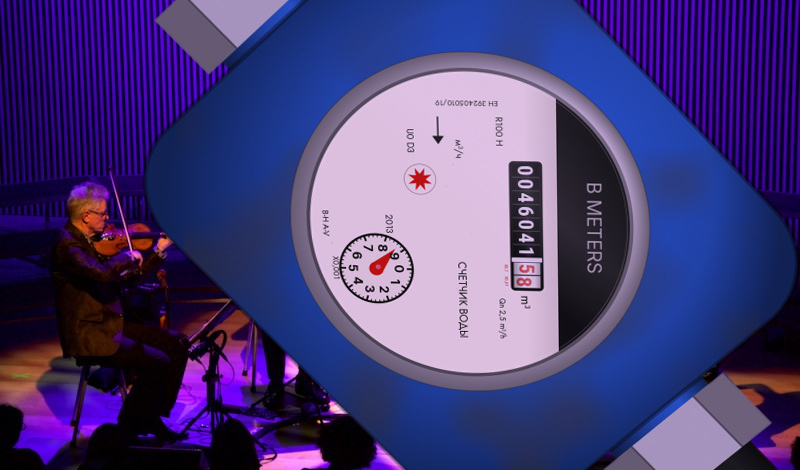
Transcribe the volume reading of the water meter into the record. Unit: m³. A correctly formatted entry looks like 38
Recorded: 46041.578
